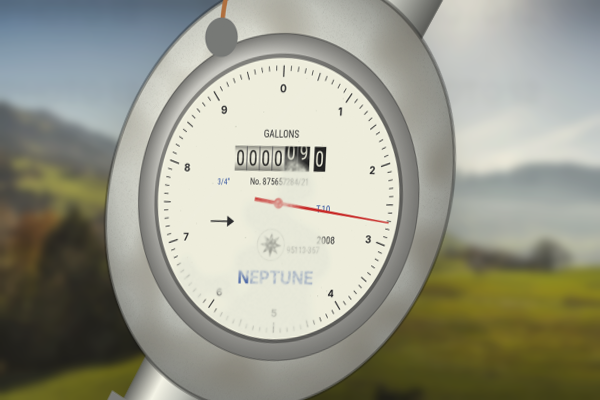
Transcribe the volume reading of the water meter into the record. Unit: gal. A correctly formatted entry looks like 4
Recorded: 92.7
